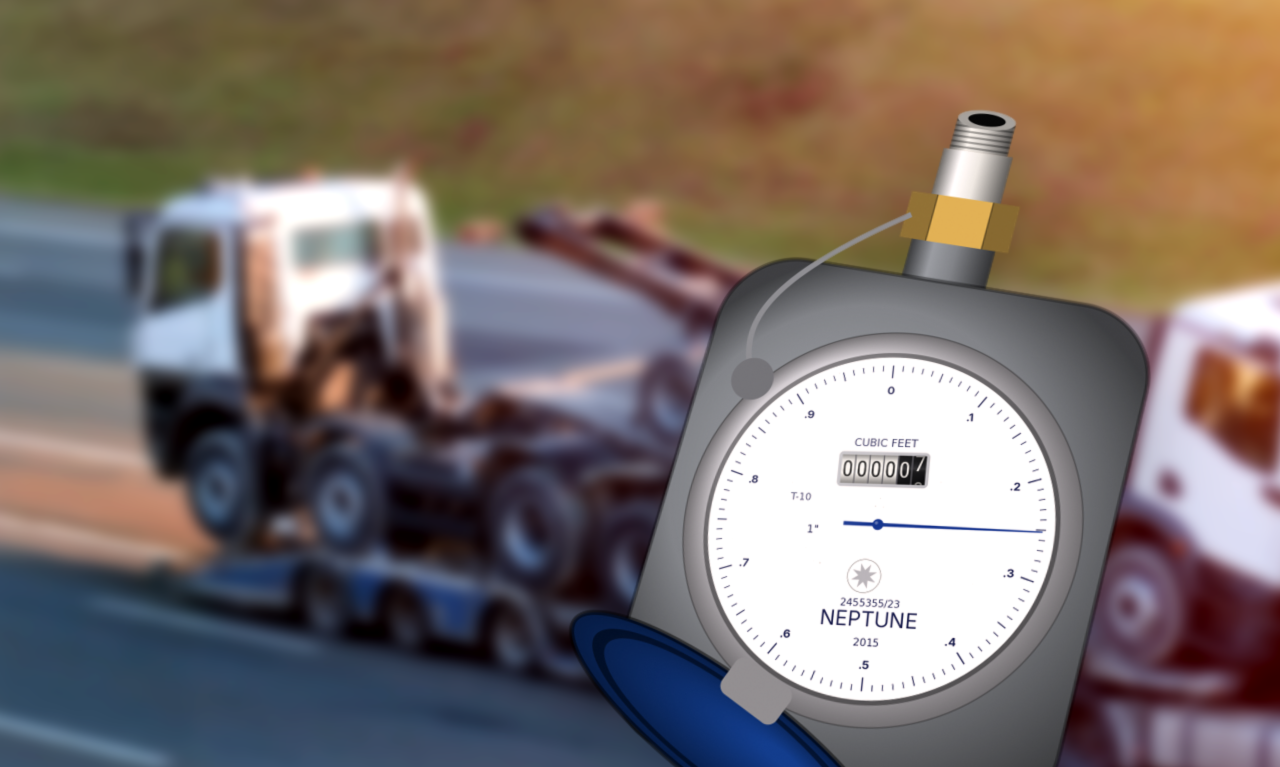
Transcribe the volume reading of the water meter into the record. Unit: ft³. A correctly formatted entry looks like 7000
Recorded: 7.25
